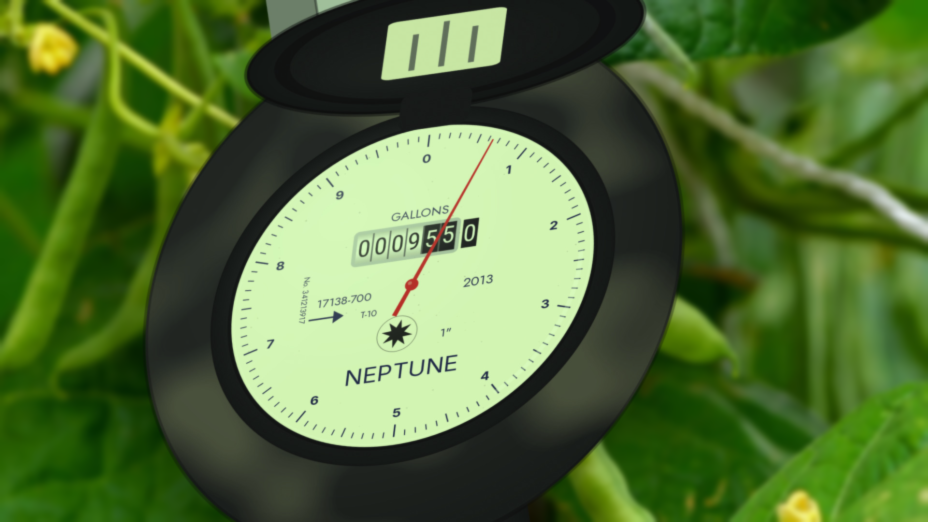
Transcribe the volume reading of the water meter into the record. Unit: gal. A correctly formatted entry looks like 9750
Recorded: 9550.6
